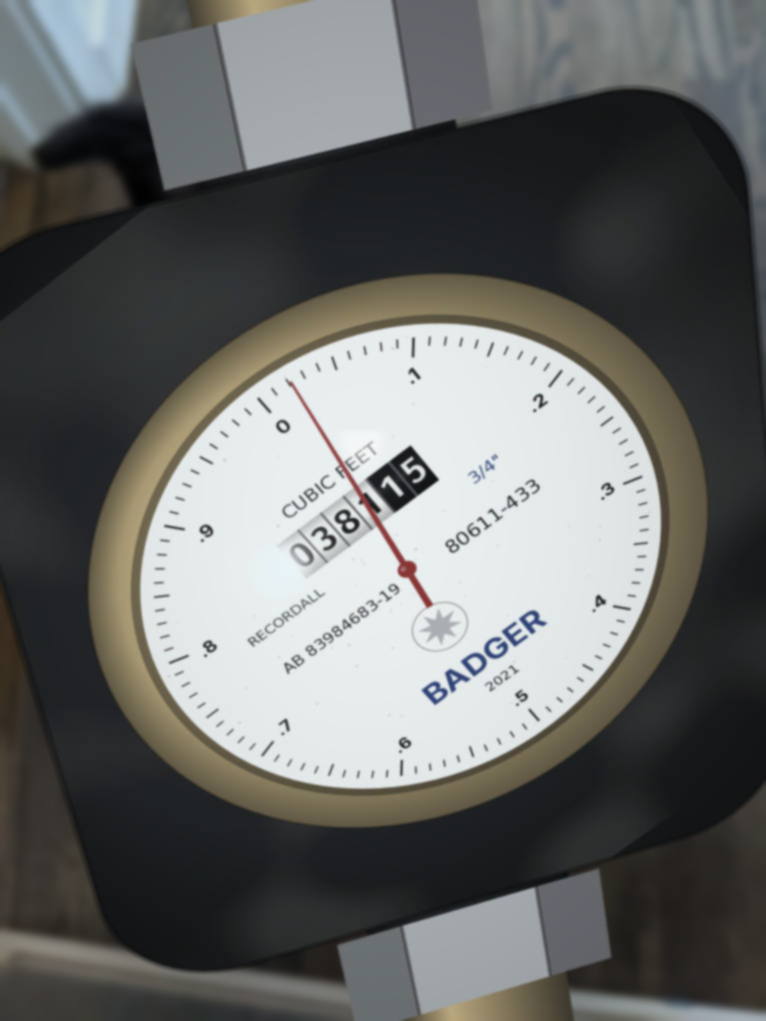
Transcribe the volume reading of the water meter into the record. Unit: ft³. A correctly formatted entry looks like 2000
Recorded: 38115.02
